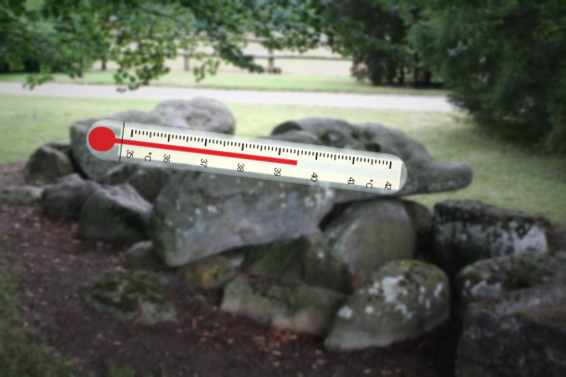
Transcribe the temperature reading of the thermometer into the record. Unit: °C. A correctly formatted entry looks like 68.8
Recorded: 39.5
